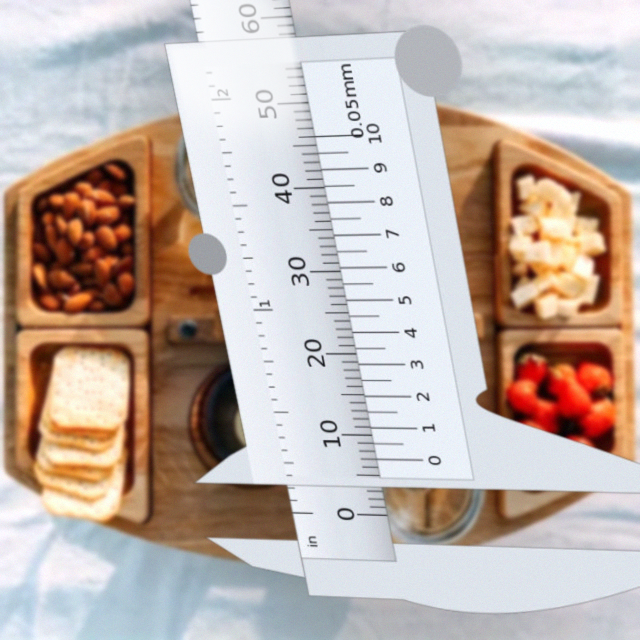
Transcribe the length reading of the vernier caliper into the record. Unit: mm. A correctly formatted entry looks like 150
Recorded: 7.0
